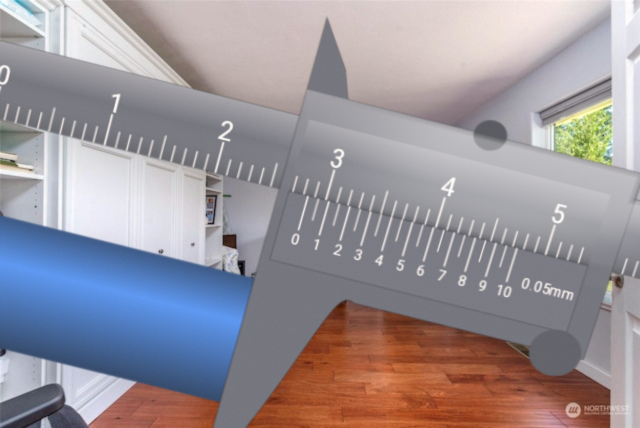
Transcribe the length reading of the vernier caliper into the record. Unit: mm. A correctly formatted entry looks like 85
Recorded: 28.4
